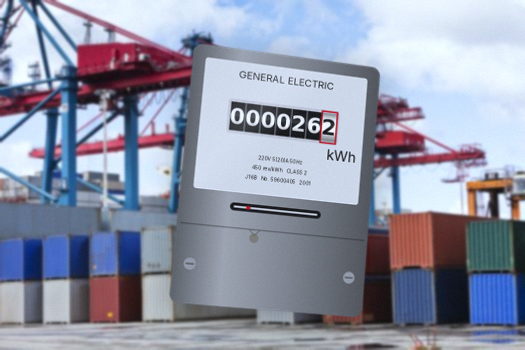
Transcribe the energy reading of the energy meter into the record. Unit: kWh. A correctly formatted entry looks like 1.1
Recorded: 26.2
